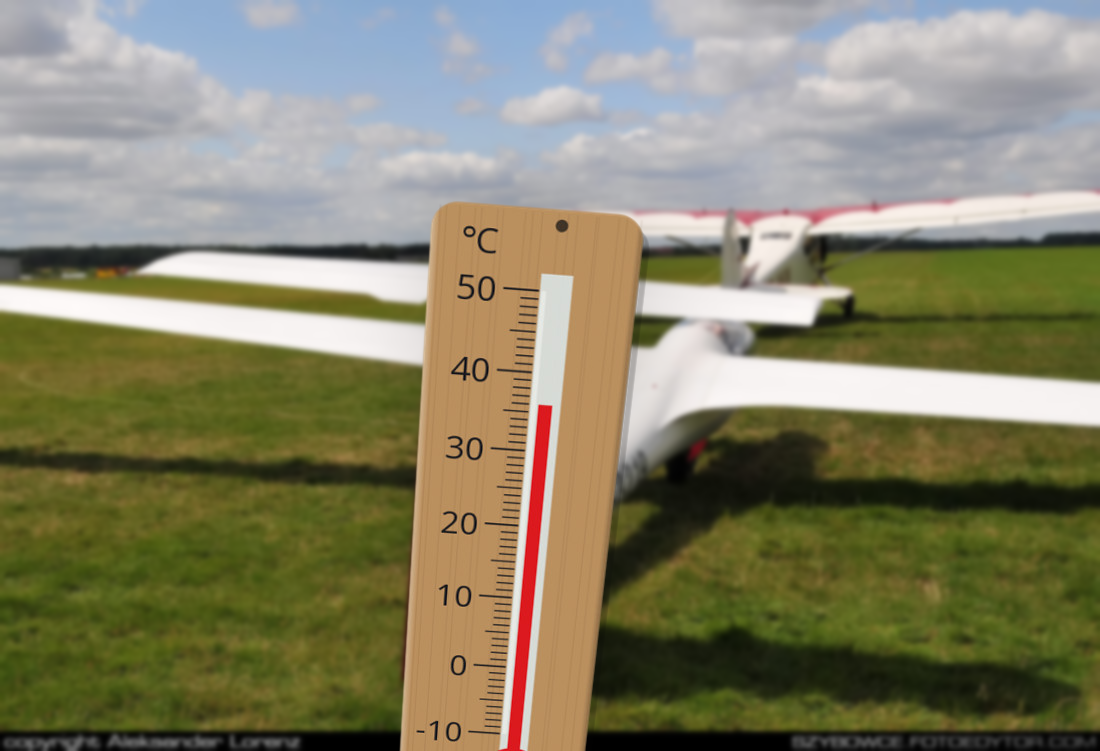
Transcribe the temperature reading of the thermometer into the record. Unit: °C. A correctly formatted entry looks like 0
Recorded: 36
